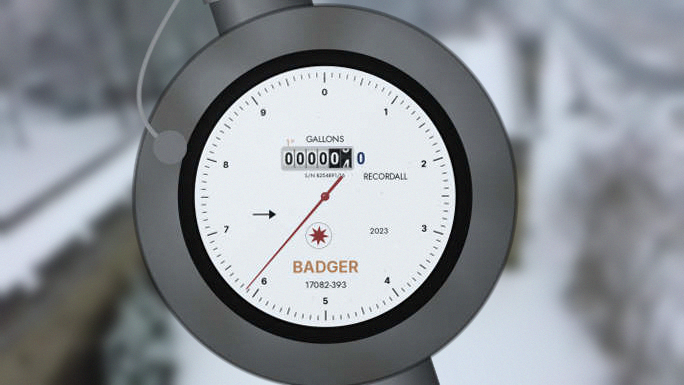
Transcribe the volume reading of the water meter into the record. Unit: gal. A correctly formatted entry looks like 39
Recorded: 36.1
